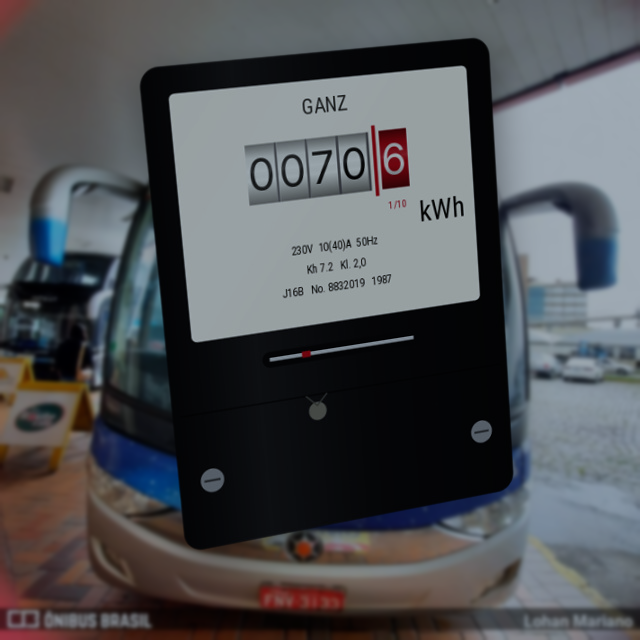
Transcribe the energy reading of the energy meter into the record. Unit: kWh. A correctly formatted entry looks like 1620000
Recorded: 70.6
